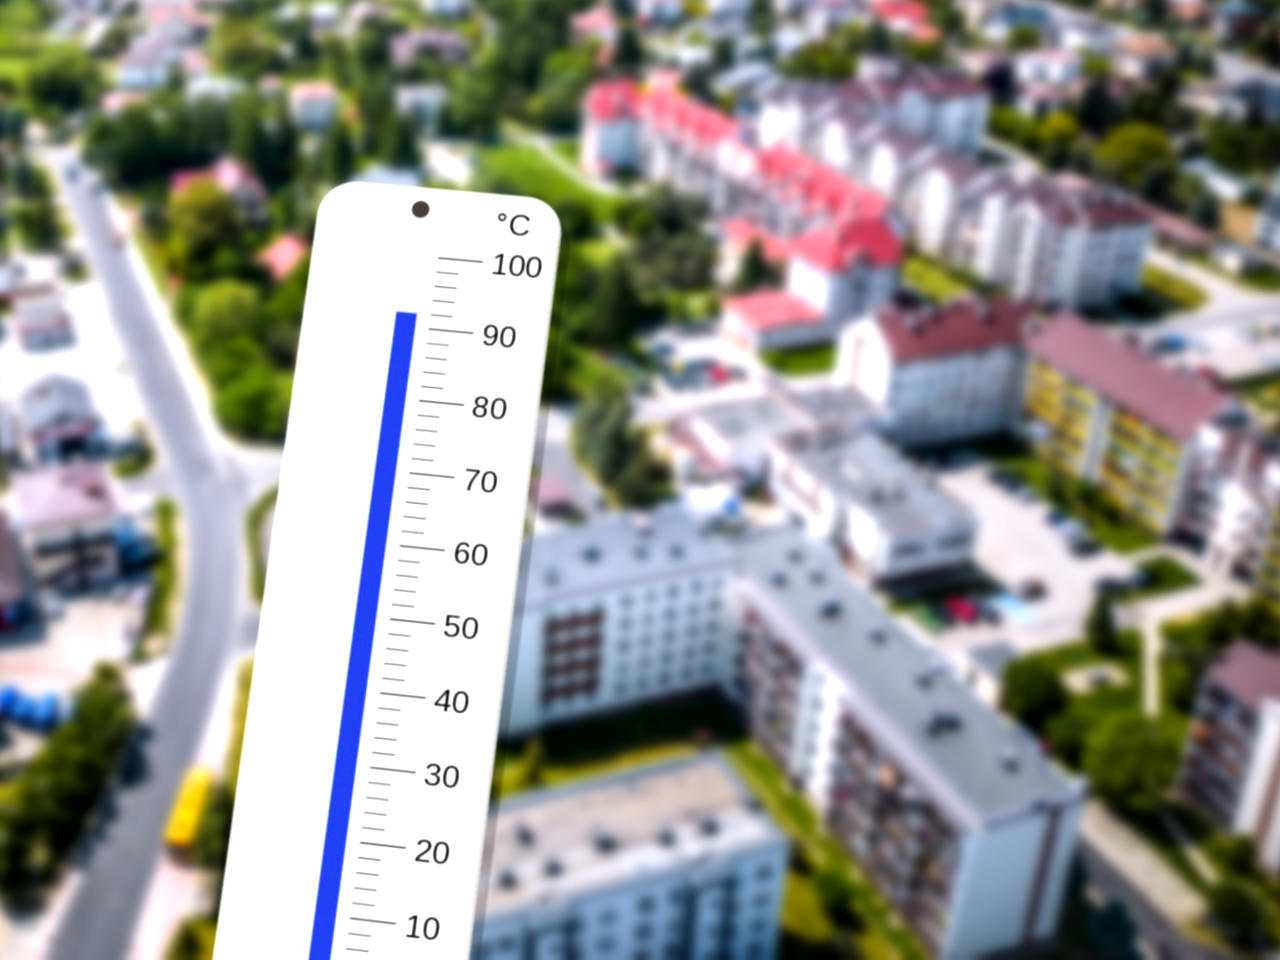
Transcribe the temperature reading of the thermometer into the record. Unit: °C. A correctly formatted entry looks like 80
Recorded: 92
